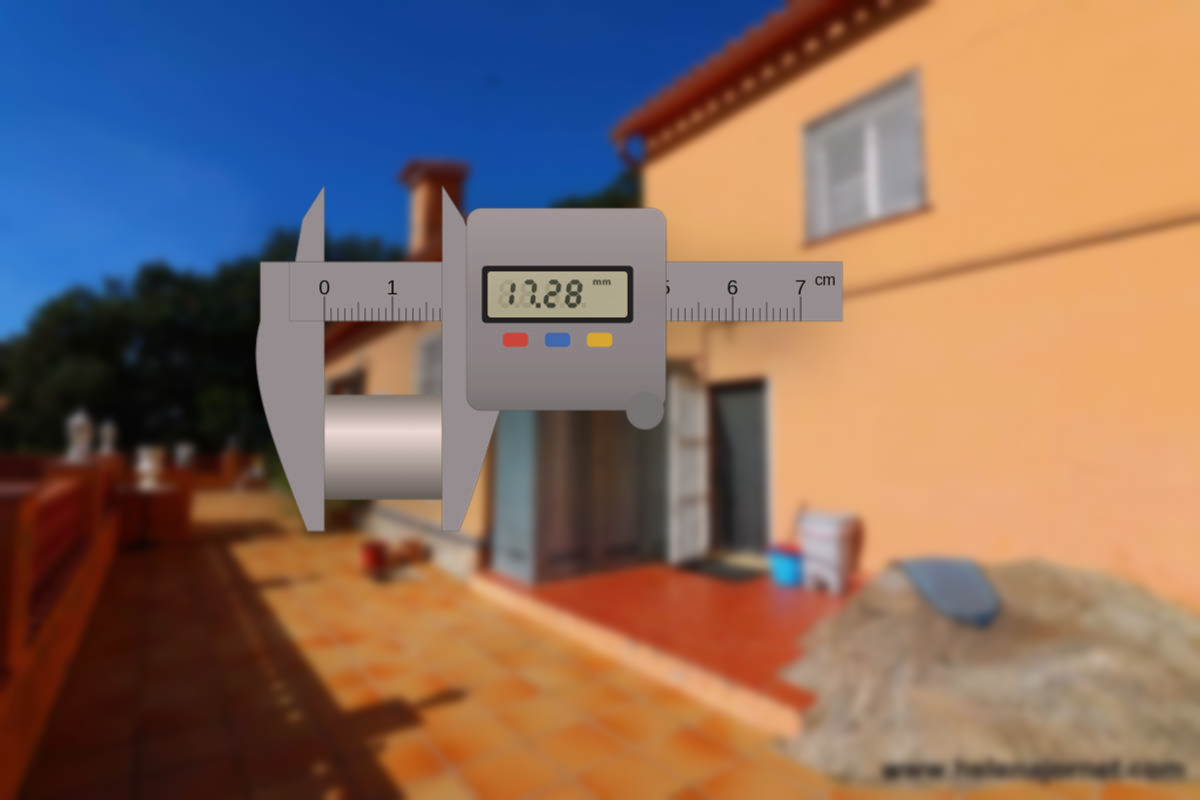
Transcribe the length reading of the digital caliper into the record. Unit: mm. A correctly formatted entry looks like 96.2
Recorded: 17.28
